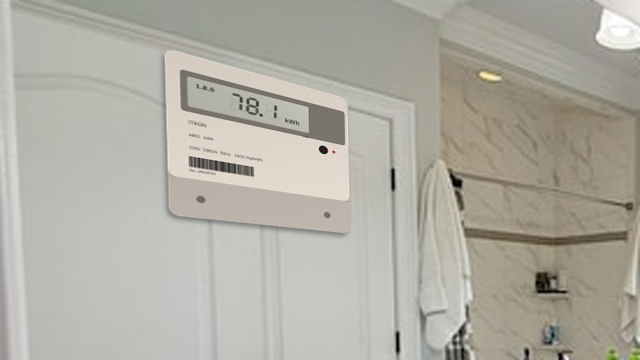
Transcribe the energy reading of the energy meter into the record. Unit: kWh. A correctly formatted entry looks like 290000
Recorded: 78.1
